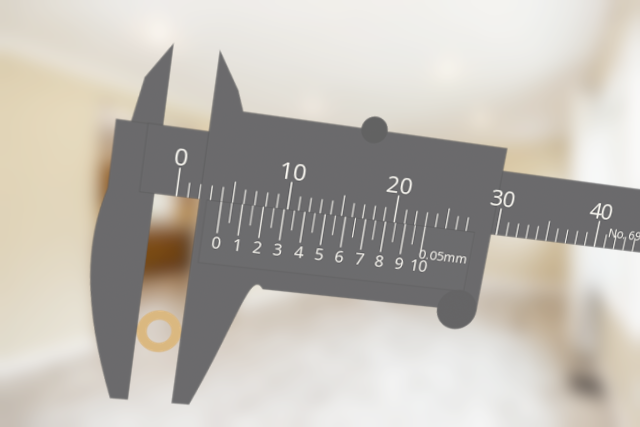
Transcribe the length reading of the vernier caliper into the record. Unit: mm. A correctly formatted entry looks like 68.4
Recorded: 4.0
